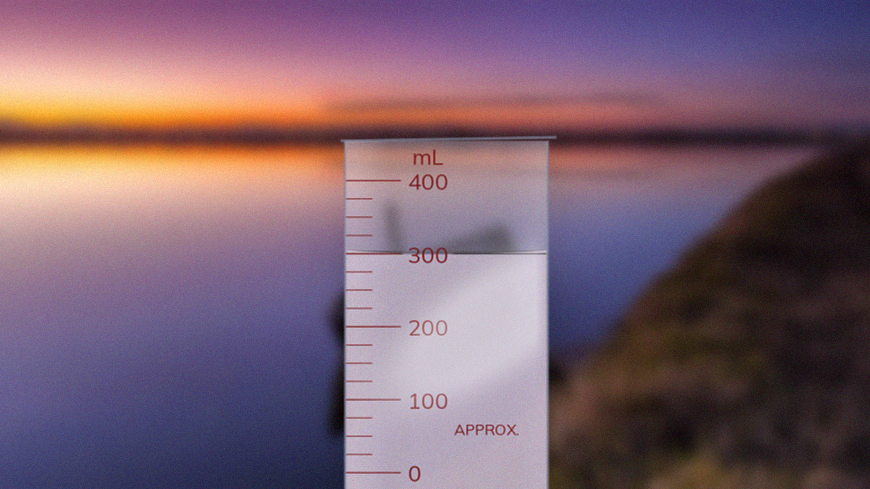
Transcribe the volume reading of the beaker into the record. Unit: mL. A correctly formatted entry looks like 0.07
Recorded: 300
